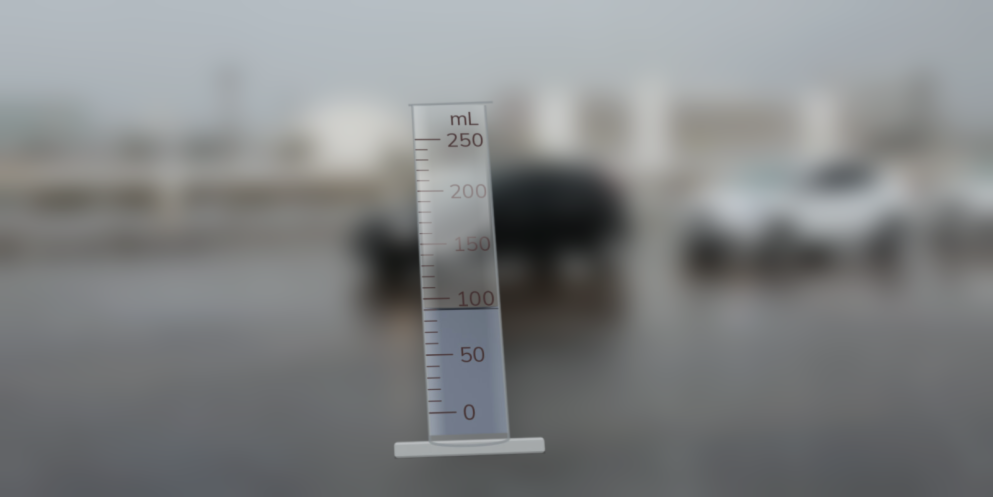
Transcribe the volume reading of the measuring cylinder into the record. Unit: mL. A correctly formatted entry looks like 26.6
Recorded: 90
